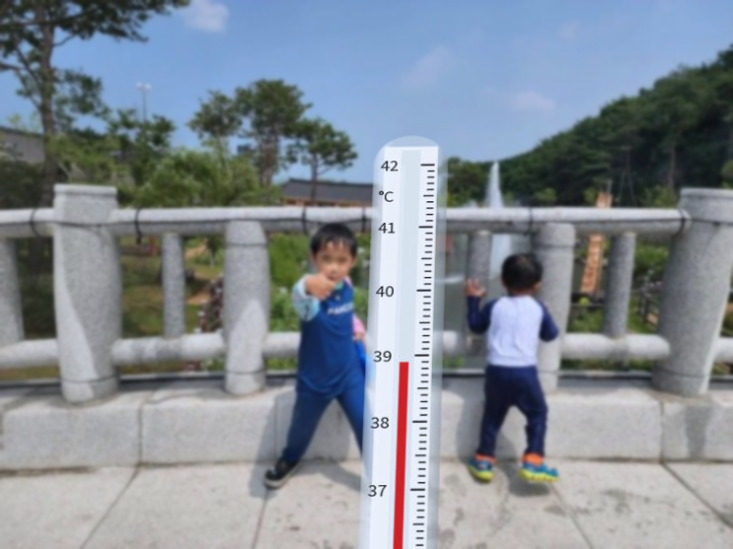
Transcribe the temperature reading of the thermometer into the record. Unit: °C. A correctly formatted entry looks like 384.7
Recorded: 38.9
